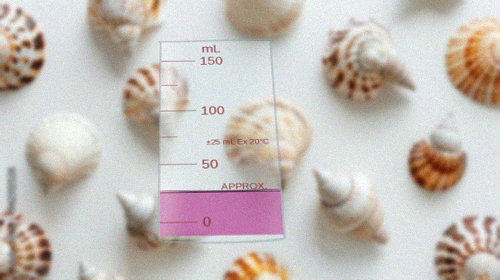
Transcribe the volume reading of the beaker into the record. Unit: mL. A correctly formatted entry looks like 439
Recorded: 25
